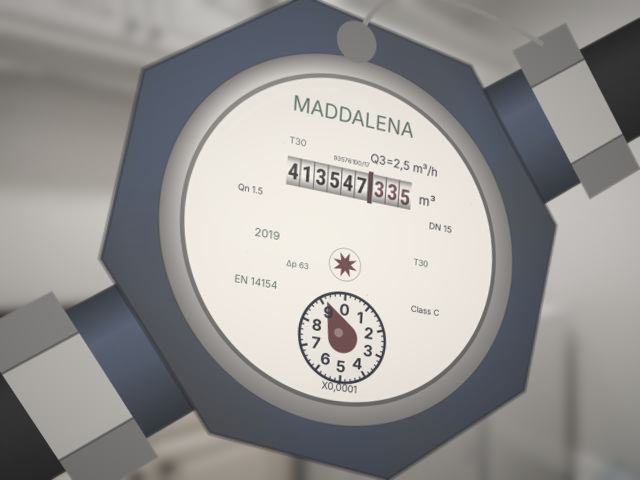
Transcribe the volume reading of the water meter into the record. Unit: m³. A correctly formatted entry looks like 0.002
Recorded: 413547.3349
